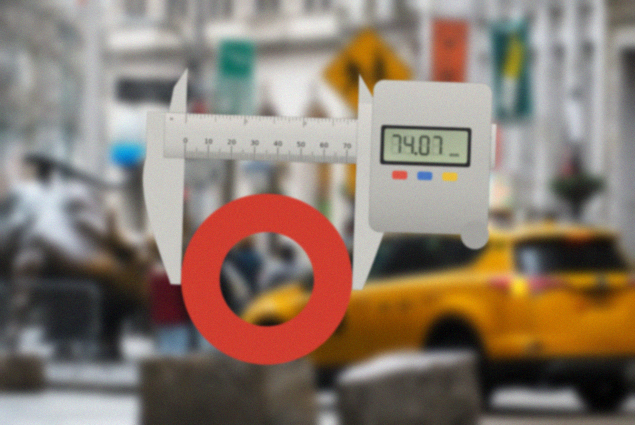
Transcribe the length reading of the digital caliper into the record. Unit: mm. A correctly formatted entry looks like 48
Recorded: 74.07
